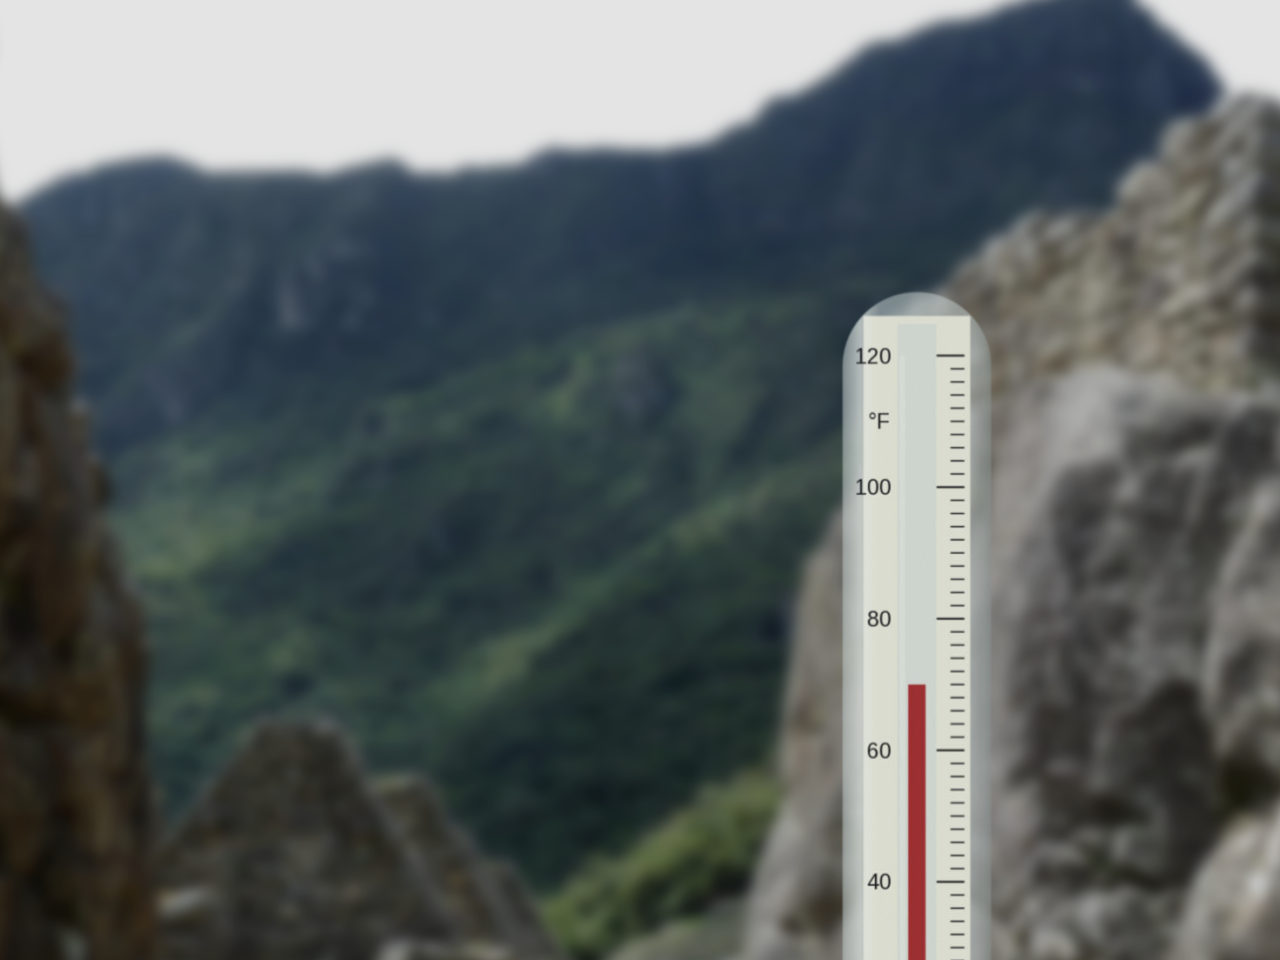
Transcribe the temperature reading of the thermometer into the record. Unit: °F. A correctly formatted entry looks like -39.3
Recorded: 70
